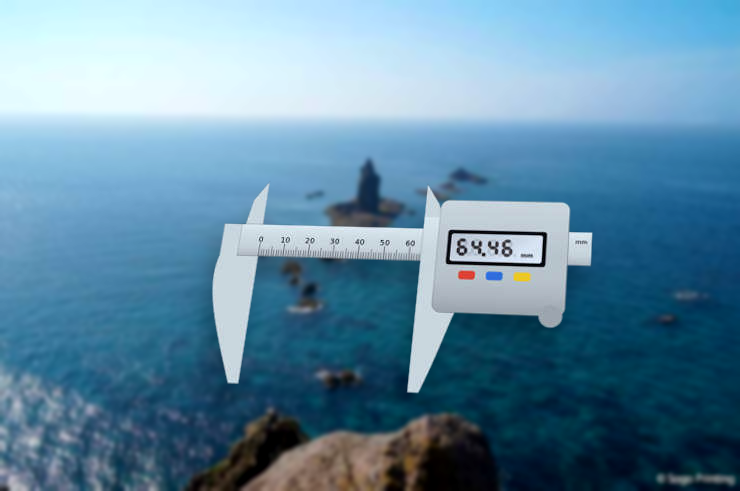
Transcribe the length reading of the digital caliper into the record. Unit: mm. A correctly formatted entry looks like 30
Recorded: 64.46
